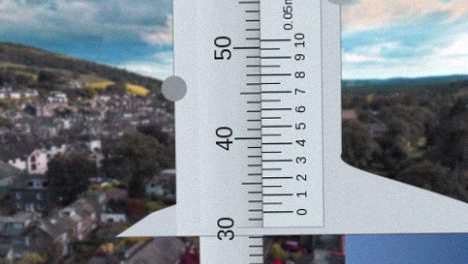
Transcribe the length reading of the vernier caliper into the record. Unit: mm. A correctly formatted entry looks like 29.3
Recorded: 31.8
